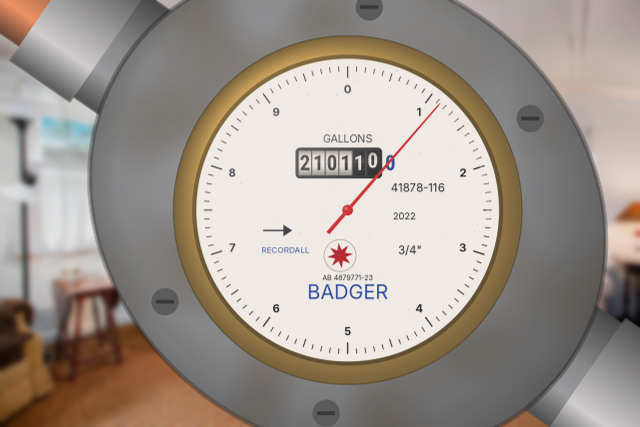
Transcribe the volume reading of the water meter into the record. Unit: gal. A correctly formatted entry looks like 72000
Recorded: 2101101.1
